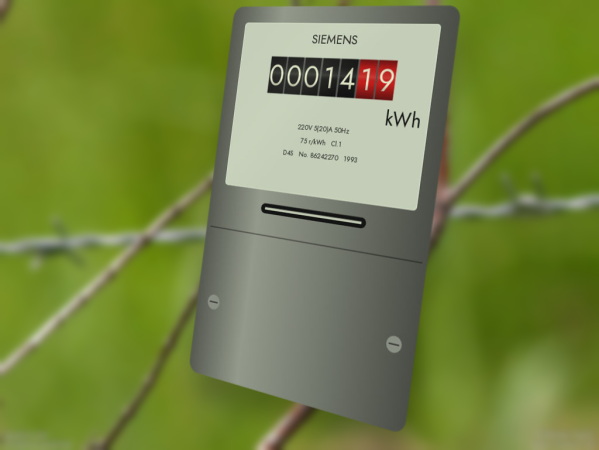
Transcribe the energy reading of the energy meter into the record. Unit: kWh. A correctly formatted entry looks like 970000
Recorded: 14.19
